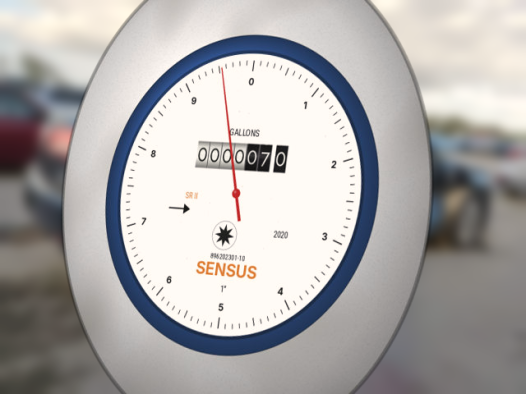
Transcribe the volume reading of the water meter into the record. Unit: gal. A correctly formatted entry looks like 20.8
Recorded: 69.5
